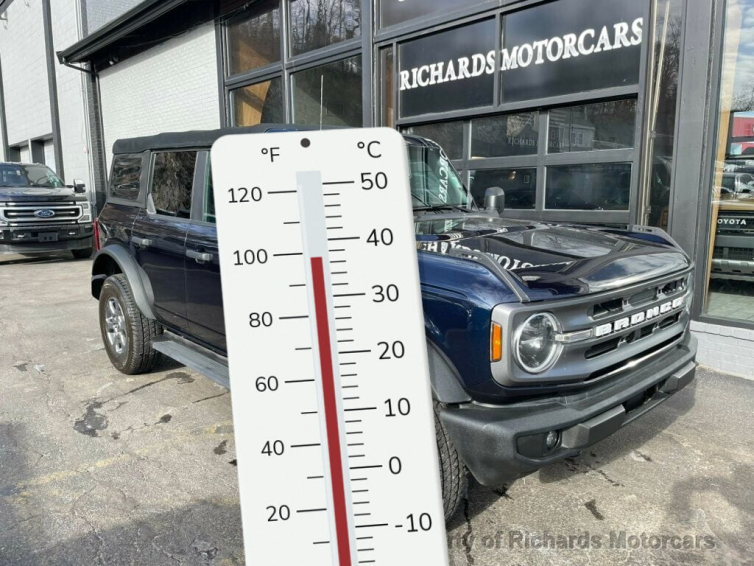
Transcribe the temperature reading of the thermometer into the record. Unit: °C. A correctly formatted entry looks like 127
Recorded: 37
